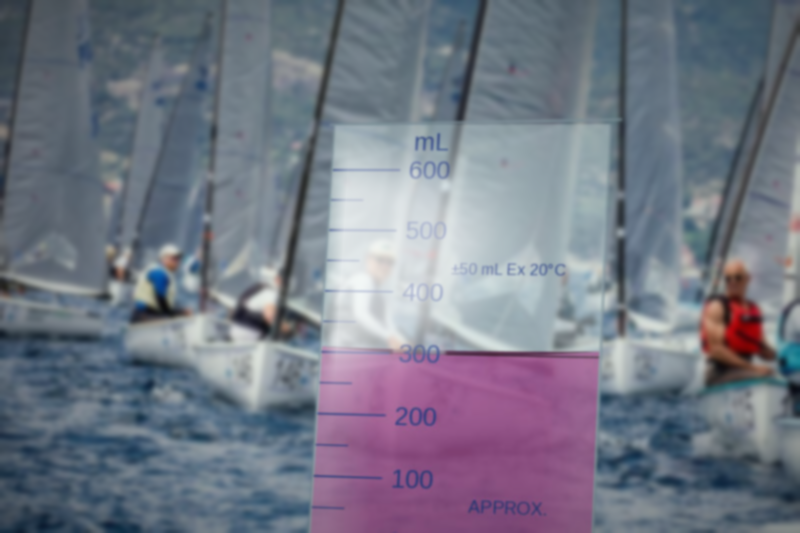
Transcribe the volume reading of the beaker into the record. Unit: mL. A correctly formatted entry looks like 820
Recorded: 300
